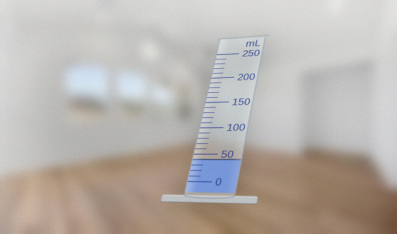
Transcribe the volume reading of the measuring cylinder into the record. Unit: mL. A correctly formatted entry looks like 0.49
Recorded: 40
